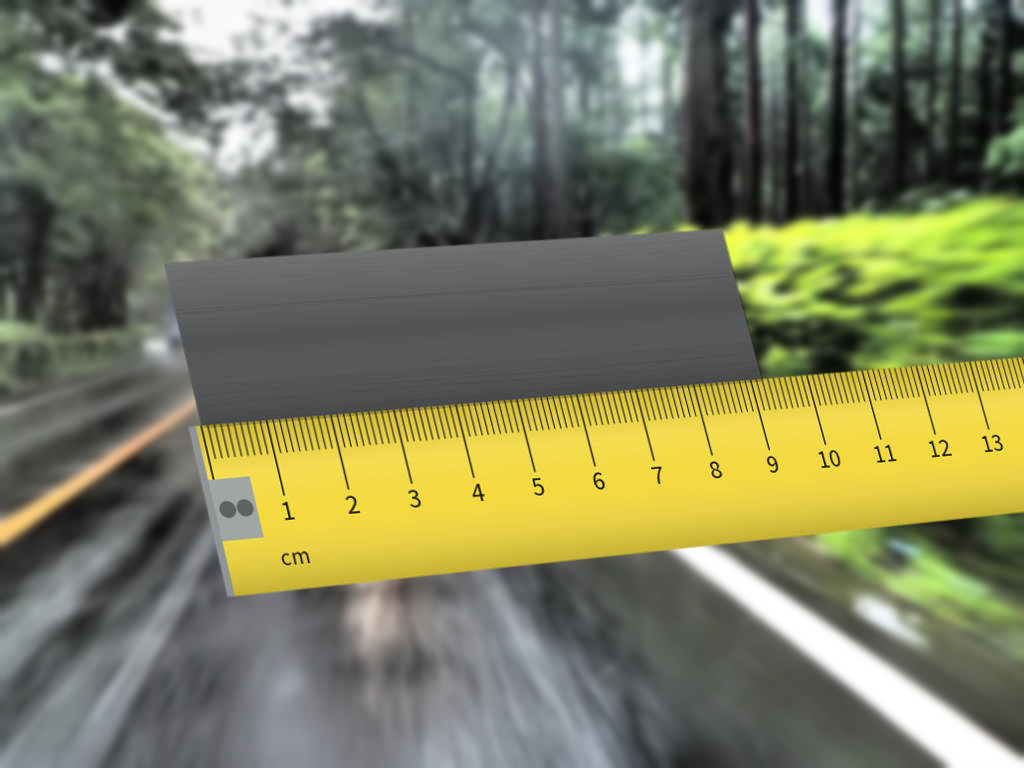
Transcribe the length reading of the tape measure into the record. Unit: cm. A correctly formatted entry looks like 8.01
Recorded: 9.2
